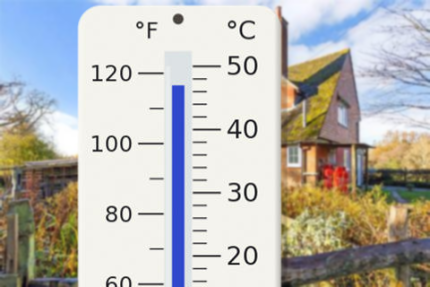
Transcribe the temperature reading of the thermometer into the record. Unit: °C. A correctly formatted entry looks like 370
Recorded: 47
